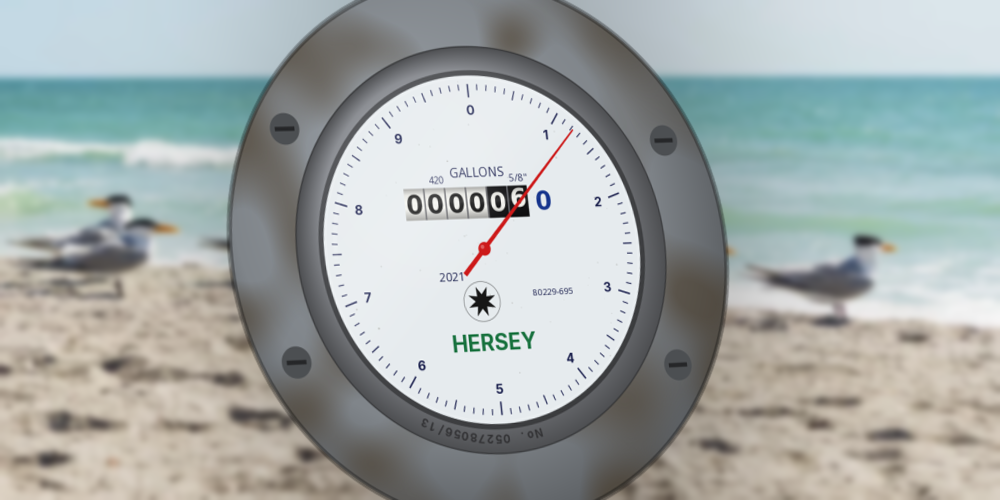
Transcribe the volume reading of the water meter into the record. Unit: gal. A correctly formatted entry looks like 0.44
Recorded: 61.2
